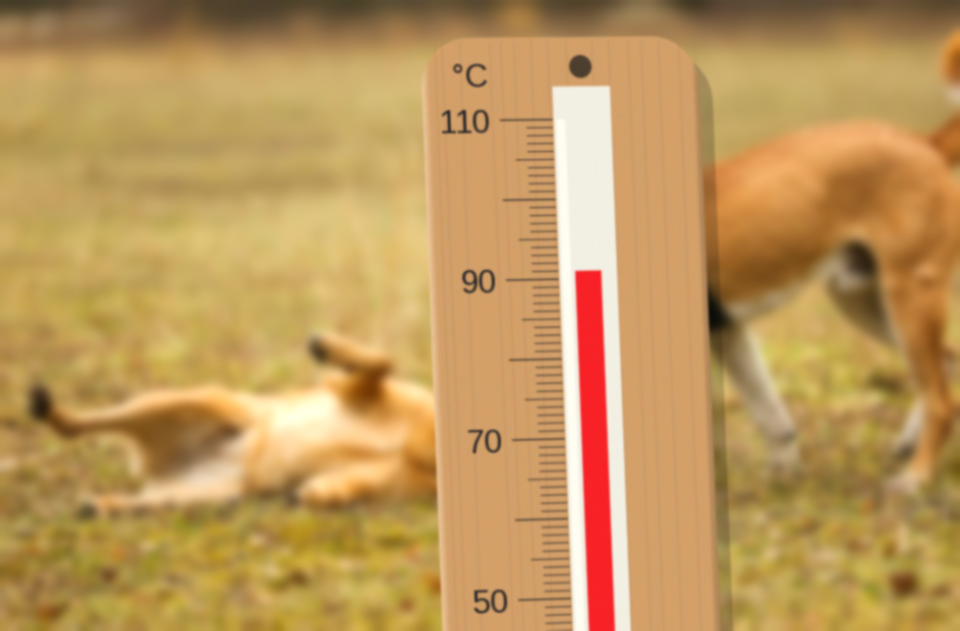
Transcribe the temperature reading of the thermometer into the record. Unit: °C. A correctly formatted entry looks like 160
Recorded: 91
